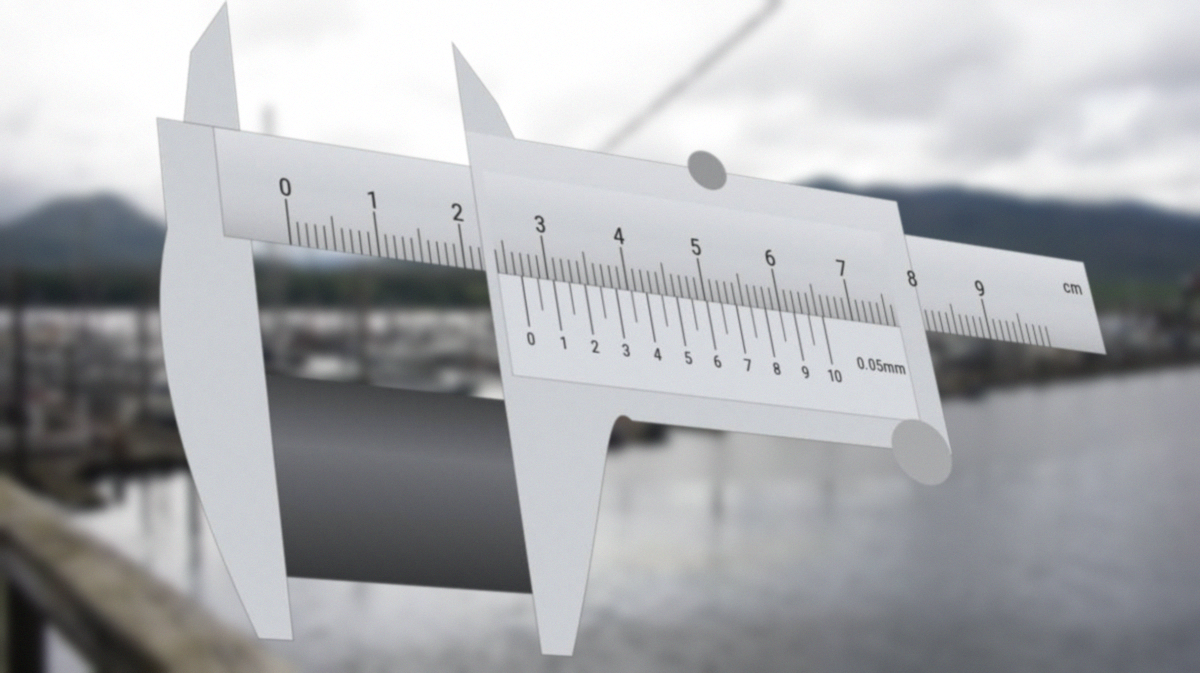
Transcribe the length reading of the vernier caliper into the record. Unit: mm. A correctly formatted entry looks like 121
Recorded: 26.8
